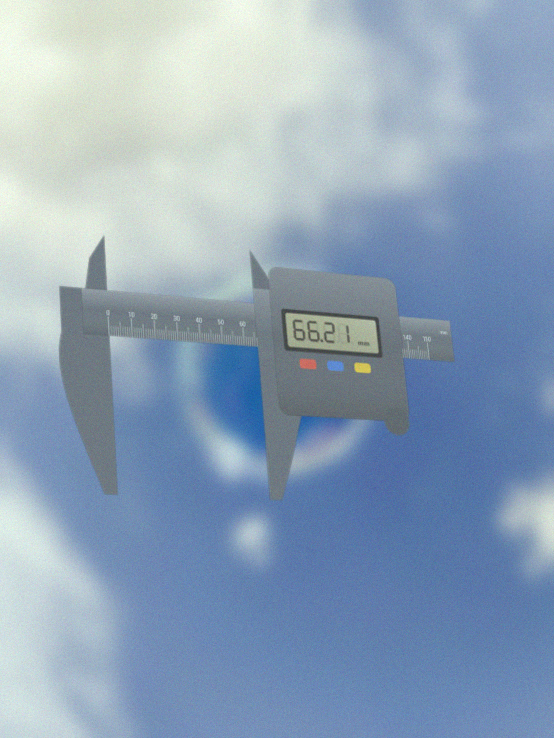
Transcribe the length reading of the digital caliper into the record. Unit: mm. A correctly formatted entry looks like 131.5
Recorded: 66.21
